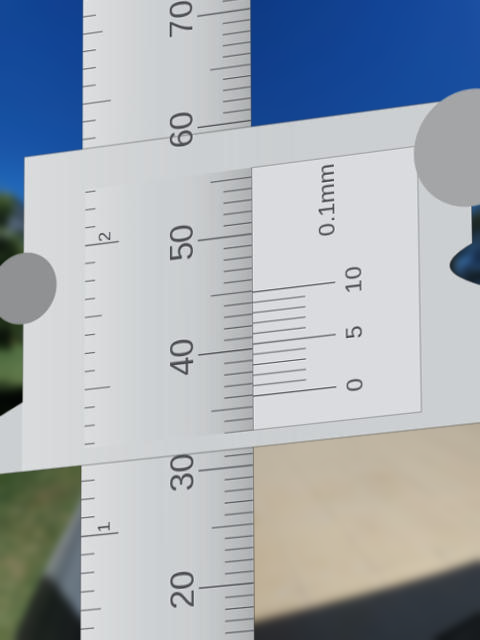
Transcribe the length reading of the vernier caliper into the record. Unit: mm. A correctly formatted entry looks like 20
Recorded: 35.9
